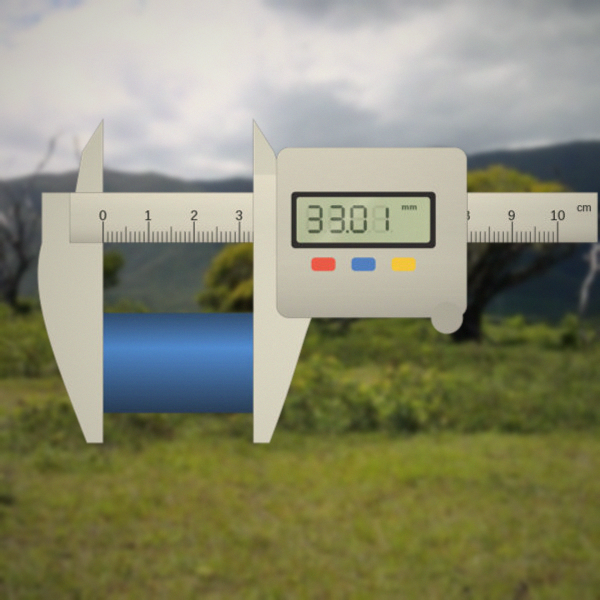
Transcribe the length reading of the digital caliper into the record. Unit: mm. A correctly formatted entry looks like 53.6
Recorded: 33.01
